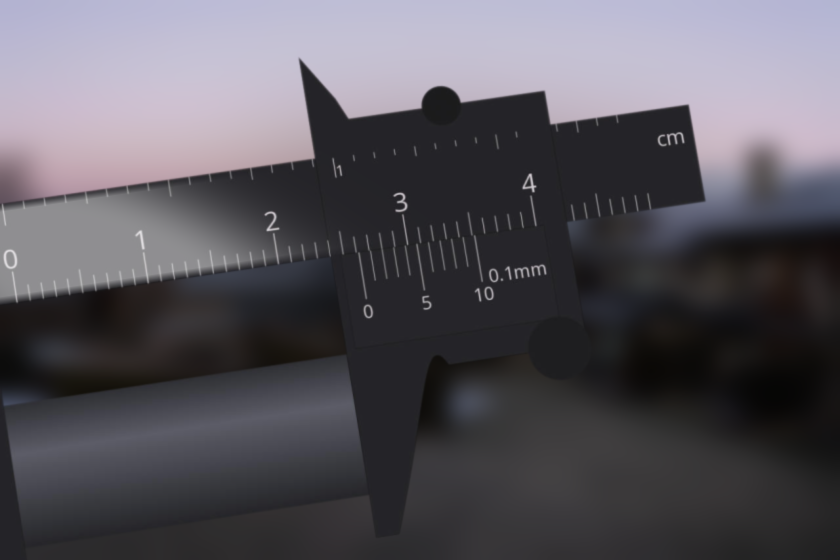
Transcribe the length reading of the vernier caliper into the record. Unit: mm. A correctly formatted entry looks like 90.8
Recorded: 26.2
